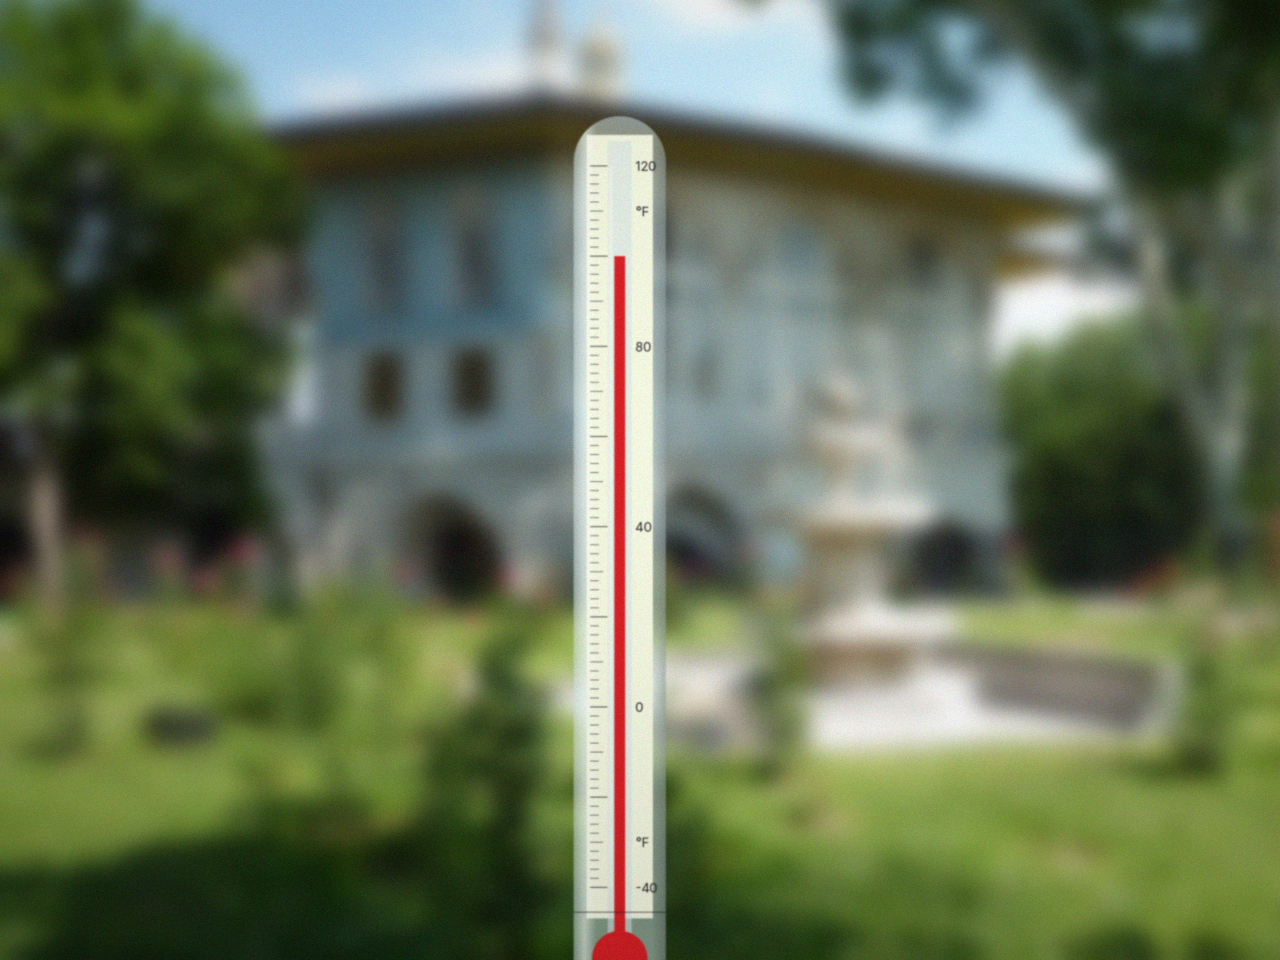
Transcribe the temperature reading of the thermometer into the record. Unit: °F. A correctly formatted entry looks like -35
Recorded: 100
